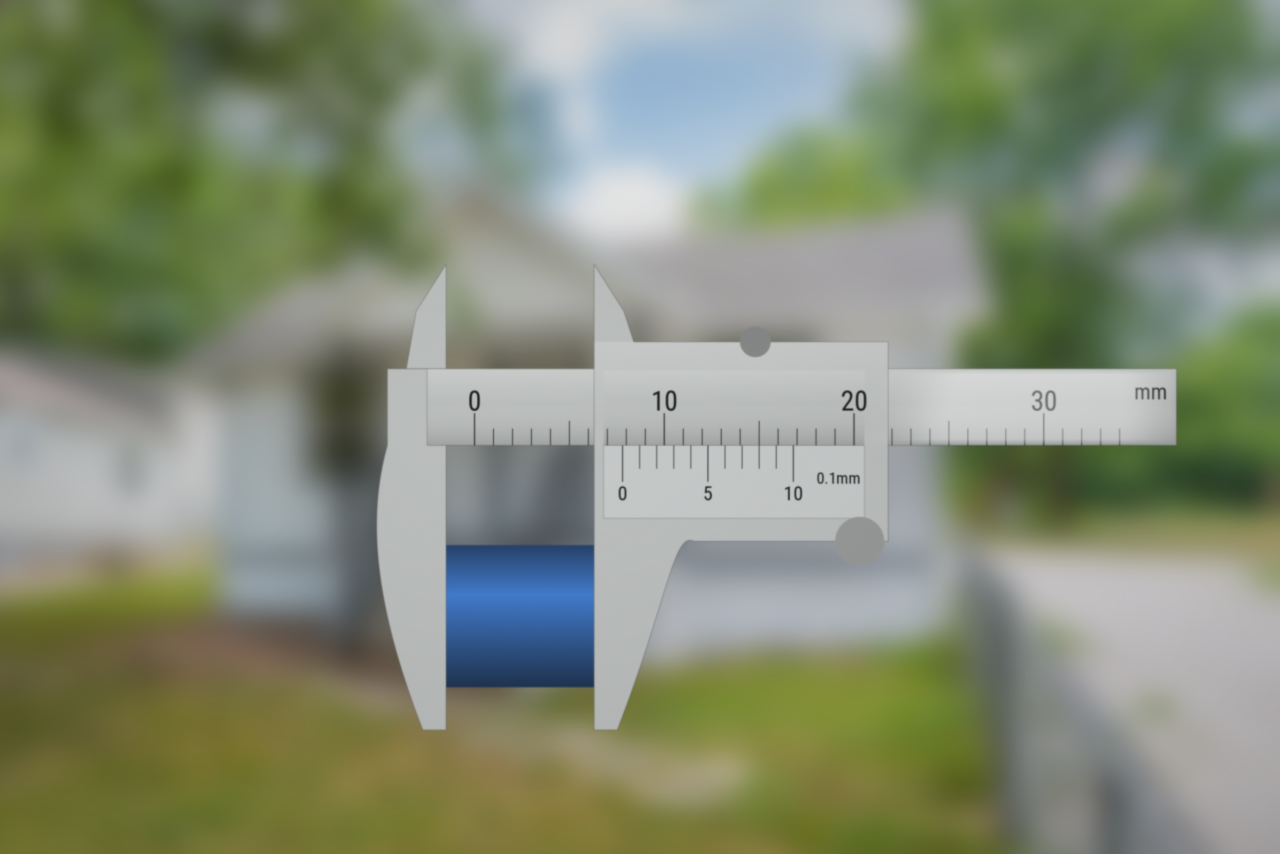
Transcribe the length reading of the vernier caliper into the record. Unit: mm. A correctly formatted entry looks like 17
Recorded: 7.8
